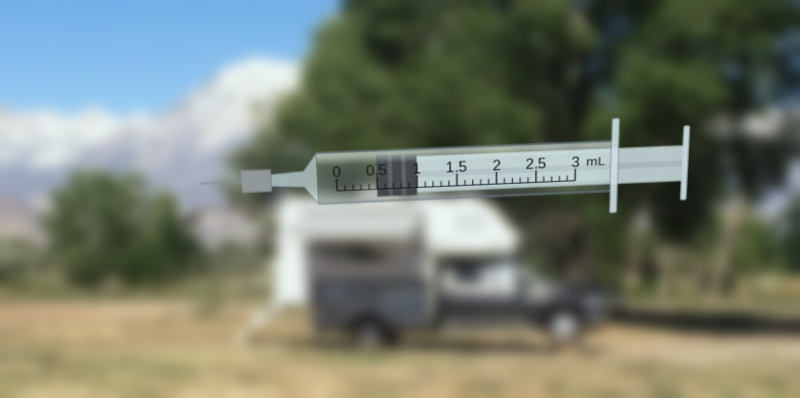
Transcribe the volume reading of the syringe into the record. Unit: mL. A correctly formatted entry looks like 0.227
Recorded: 0.5
